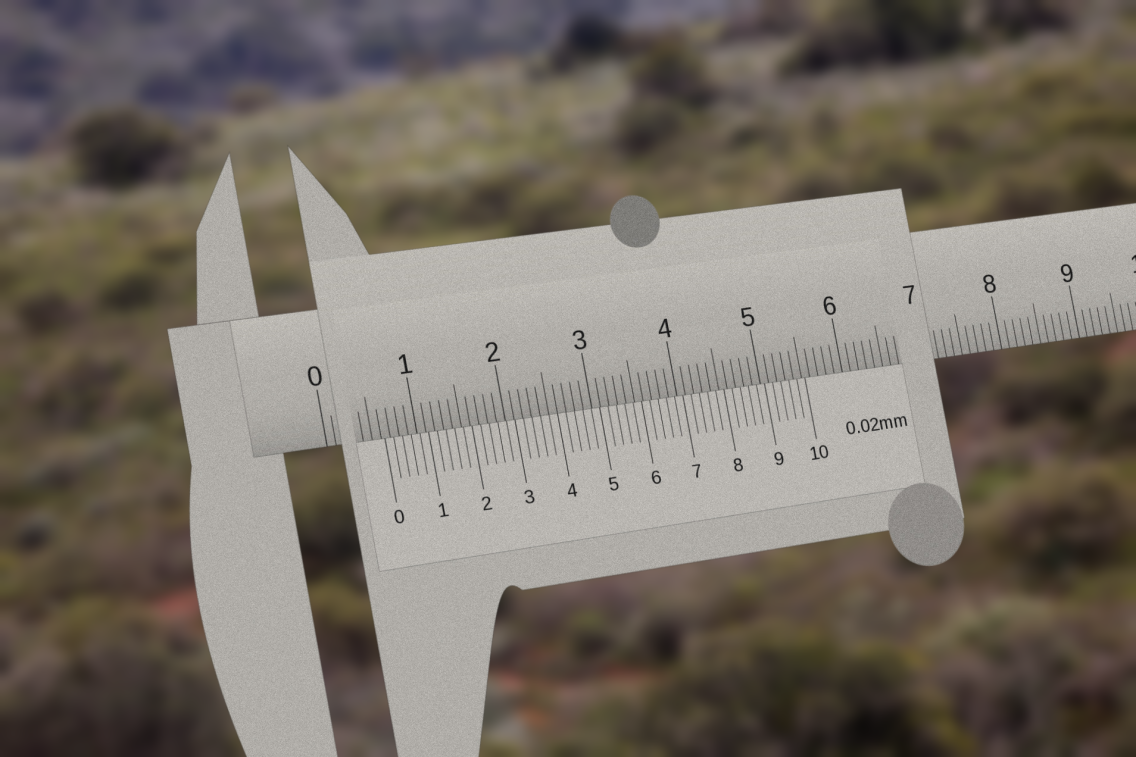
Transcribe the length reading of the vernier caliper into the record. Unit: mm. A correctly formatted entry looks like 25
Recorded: 6.4
